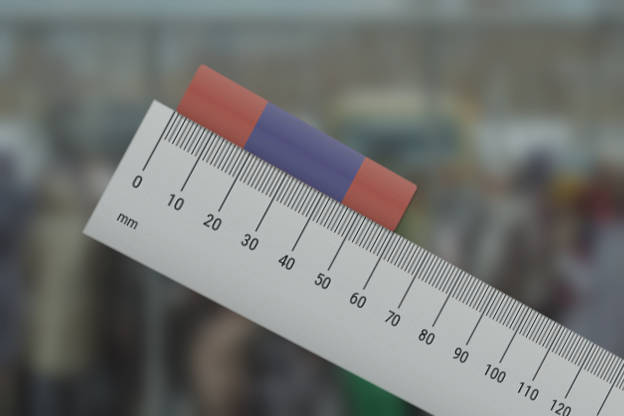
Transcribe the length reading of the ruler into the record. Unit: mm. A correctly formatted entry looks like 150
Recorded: 60
